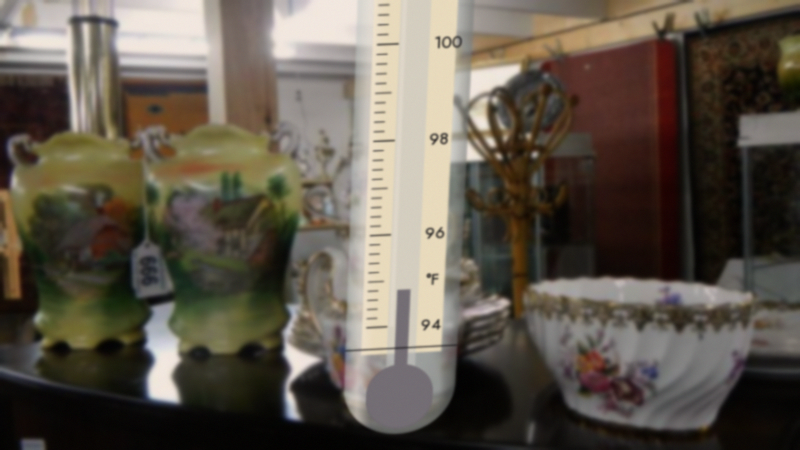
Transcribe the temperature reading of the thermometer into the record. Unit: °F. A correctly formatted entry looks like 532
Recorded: 94.8
